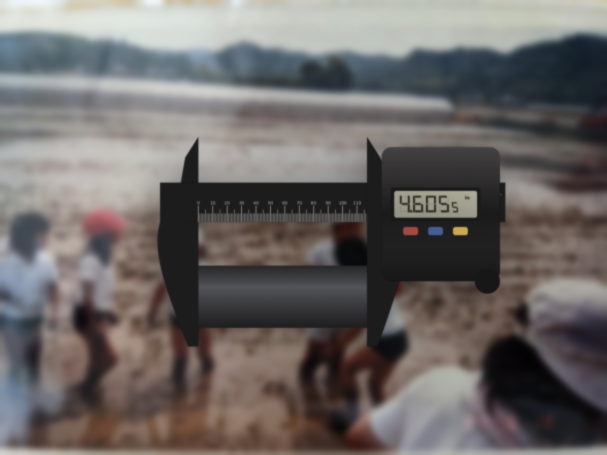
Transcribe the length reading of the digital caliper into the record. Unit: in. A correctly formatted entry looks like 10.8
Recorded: 4.6055
